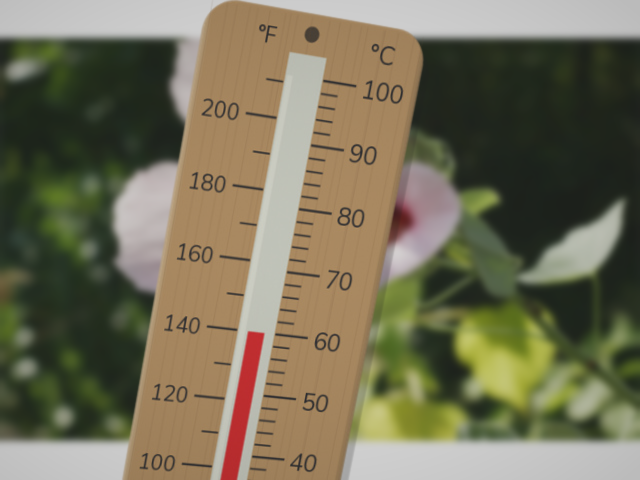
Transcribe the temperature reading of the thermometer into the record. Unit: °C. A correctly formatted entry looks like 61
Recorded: 60
